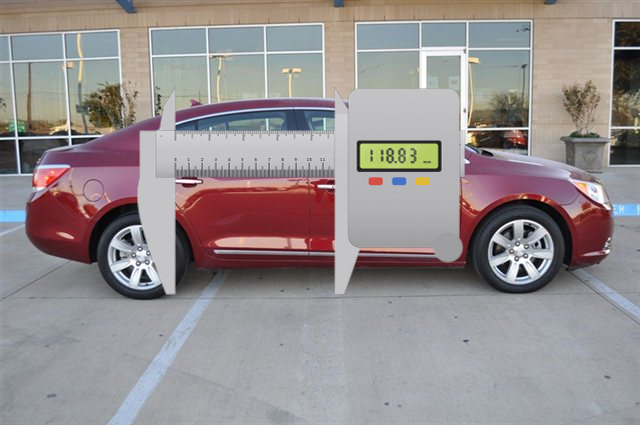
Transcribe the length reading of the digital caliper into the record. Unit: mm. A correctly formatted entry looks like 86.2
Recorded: 118.83
